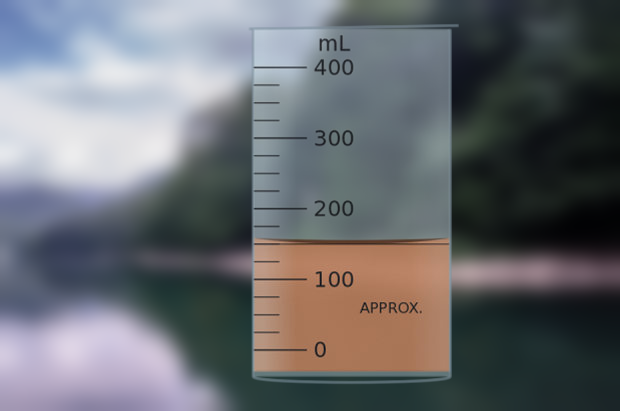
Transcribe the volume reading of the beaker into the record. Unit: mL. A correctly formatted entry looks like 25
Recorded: 150
